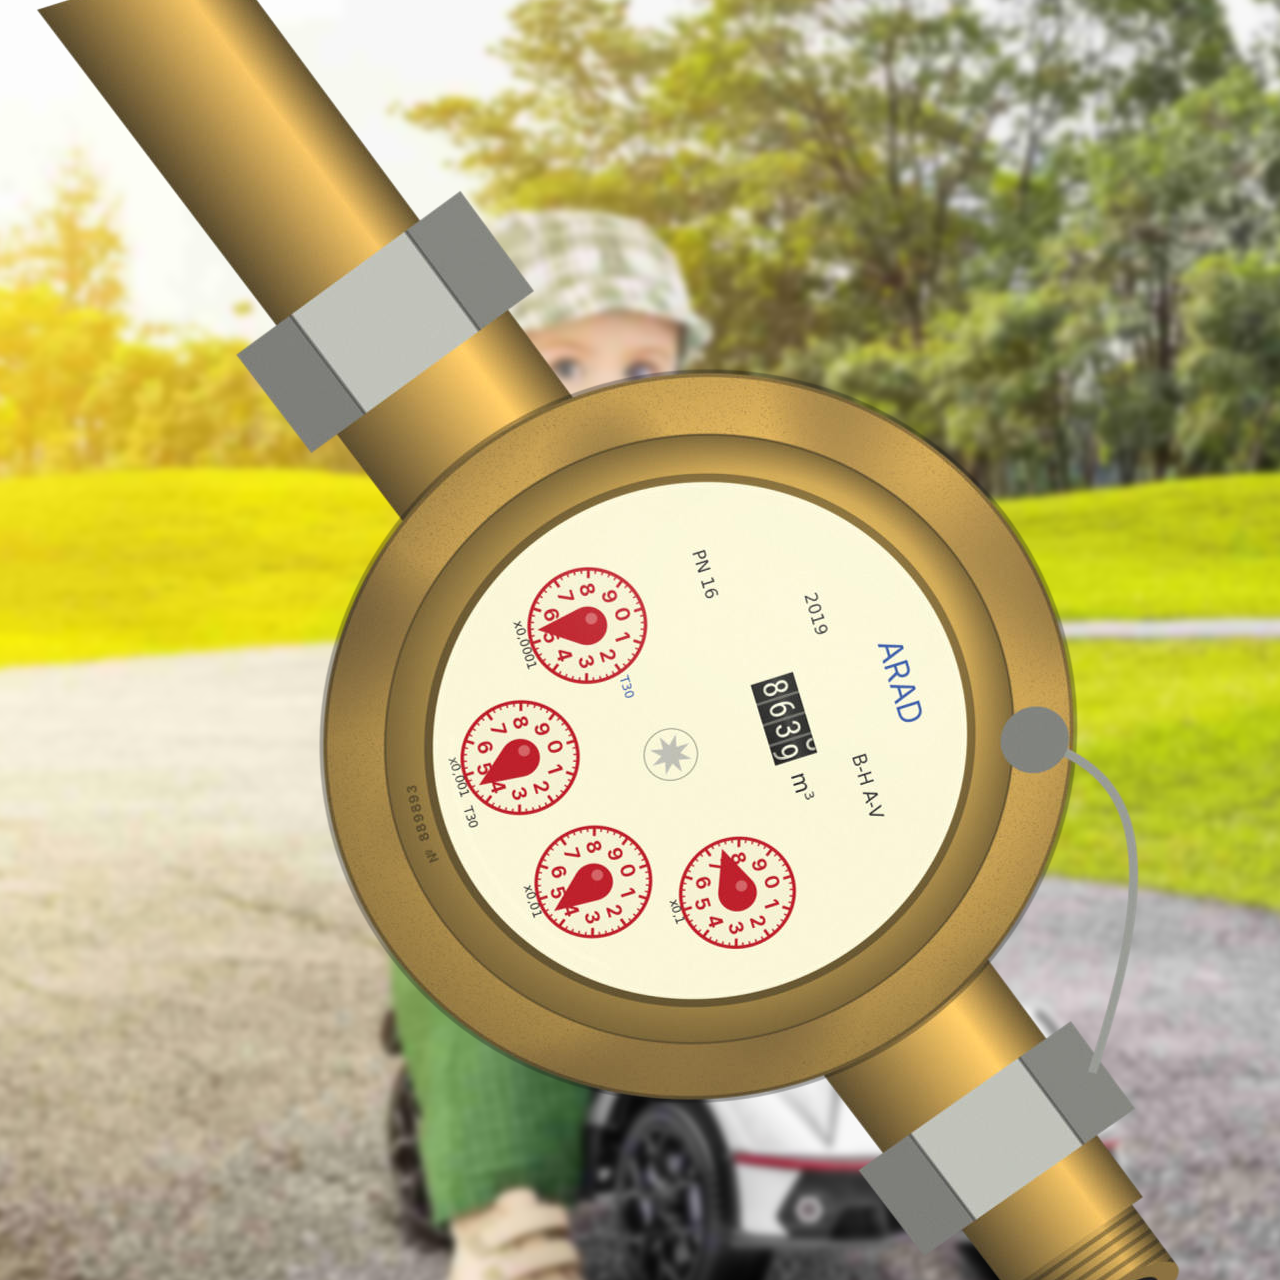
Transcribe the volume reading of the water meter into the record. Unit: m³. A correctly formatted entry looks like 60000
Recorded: 8638.7445
